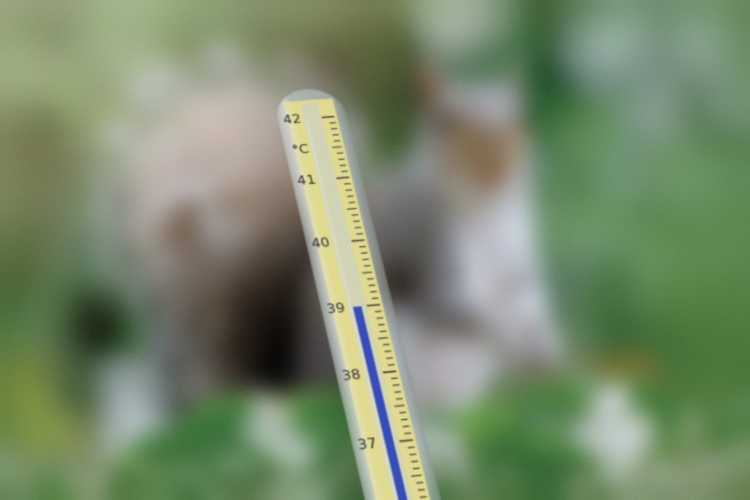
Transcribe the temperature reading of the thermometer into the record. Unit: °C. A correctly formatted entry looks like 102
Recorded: 39
